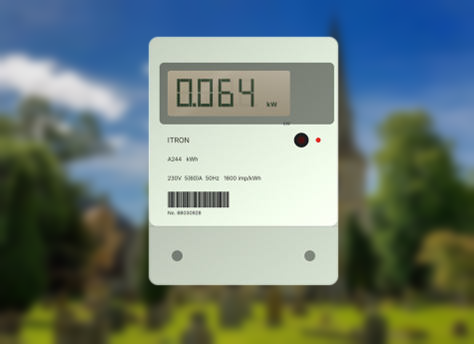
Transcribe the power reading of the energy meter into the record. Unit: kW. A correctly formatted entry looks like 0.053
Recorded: 0.064
